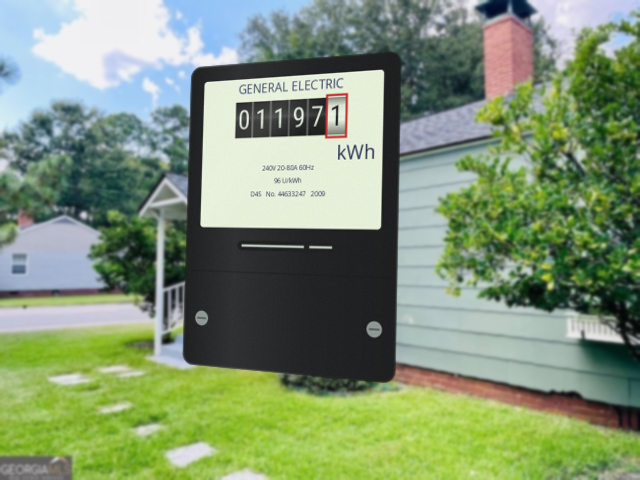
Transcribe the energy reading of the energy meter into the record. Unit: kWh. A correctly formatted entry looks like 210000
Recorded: 1197.1
